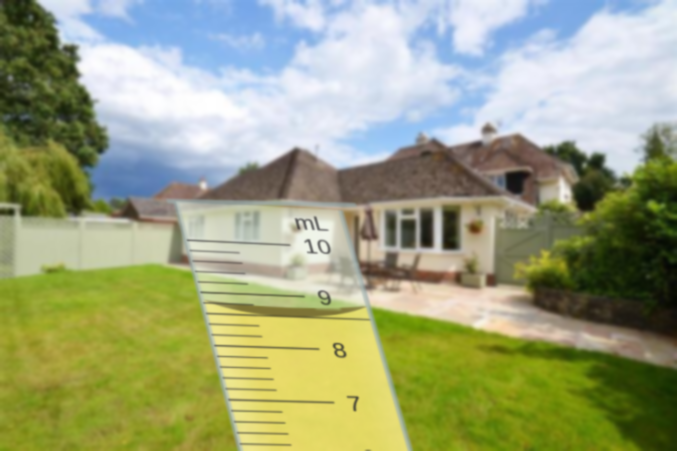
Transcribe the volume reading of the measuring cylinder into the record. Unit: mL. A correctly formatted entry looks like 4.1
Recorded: 8.6
